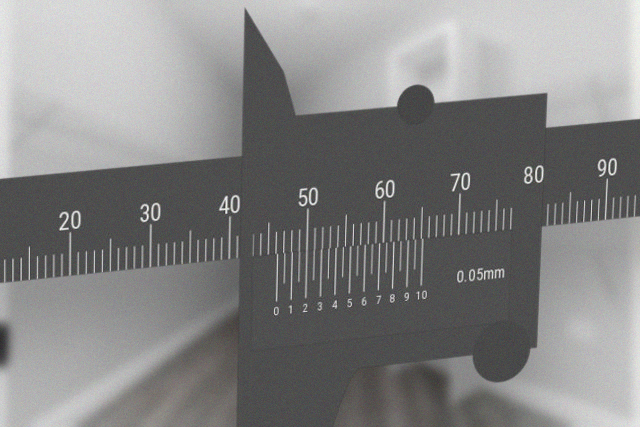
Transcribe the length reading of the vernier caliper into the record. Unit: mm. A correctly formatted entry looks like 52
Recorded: 46.2
